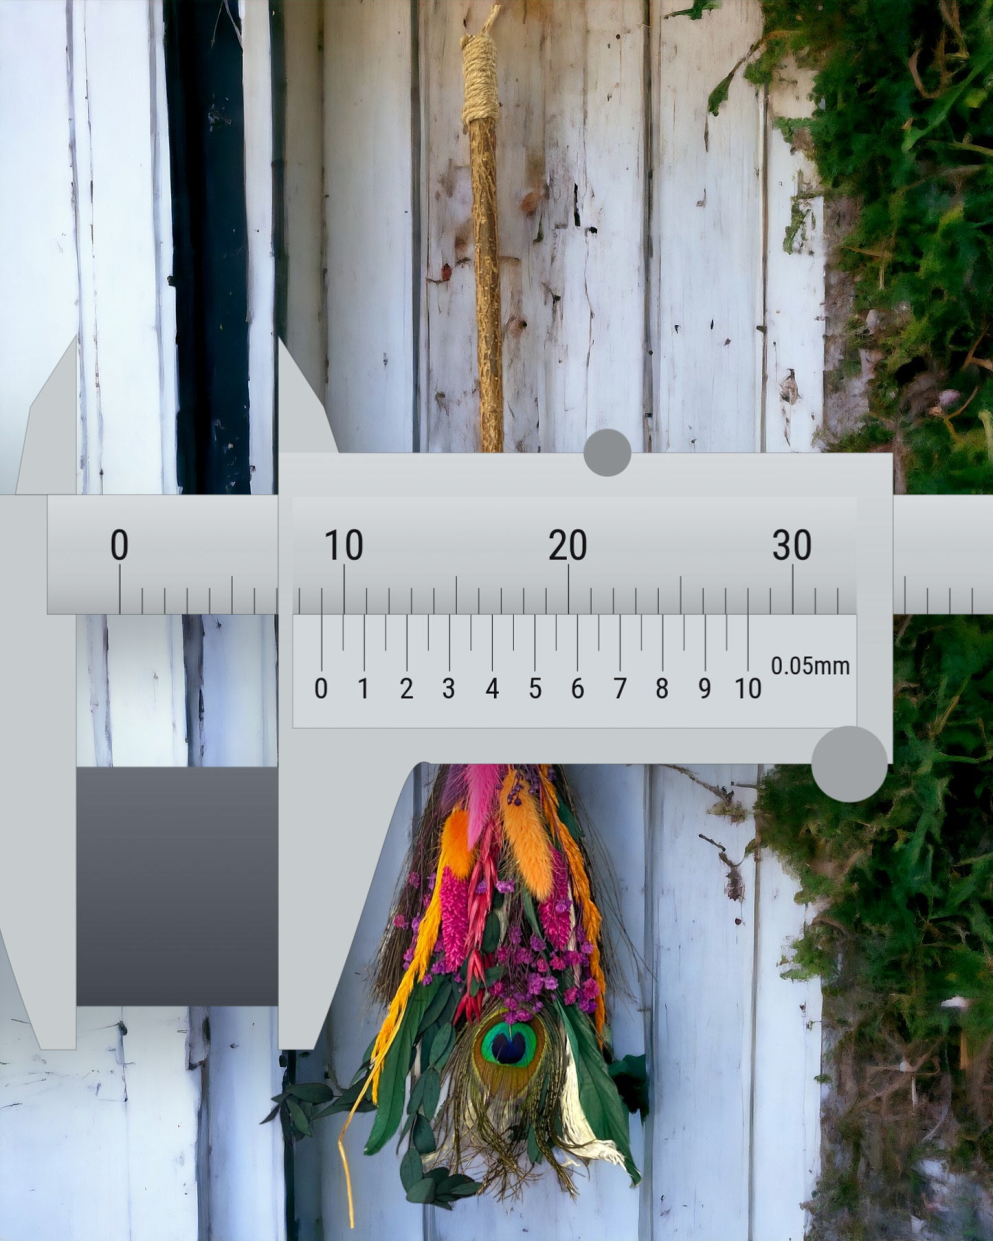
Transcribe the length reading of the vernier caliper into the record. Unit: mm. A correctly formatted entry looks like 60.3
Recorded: 9.00
